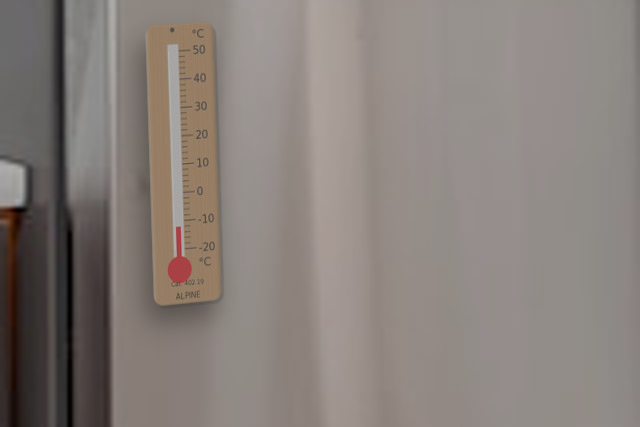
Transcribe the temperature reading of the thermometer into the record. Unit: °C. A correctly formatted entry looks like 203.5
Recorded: -12
